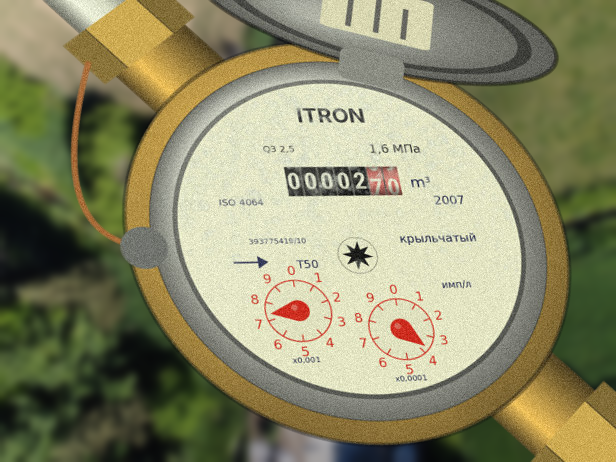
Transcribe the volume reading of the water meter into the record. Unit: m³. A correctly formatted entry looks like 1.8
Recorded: 2.6973
